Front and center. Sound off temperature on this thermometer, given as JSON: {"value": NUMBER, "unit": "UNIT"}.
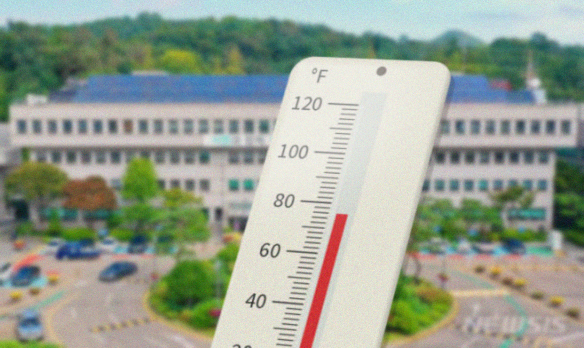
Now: {"value": 76, "unit": "°F"}
